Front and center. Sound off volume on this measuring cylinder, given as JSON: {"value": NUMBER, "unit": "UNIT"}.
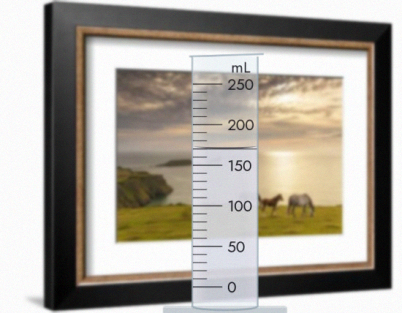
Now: {"value": 170, "unit": "mL"}
